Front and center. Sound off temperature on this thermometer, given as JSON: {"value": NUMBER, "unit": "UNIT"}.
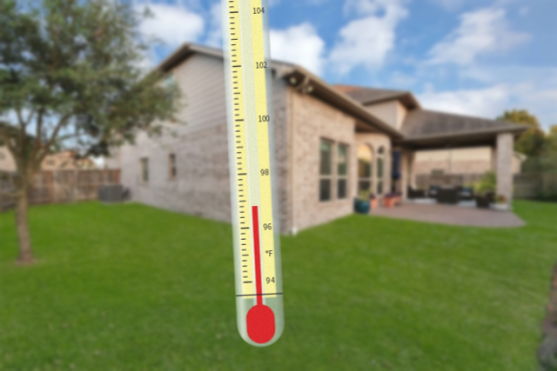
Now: {"value": 96.8, "unit": "°F"}
